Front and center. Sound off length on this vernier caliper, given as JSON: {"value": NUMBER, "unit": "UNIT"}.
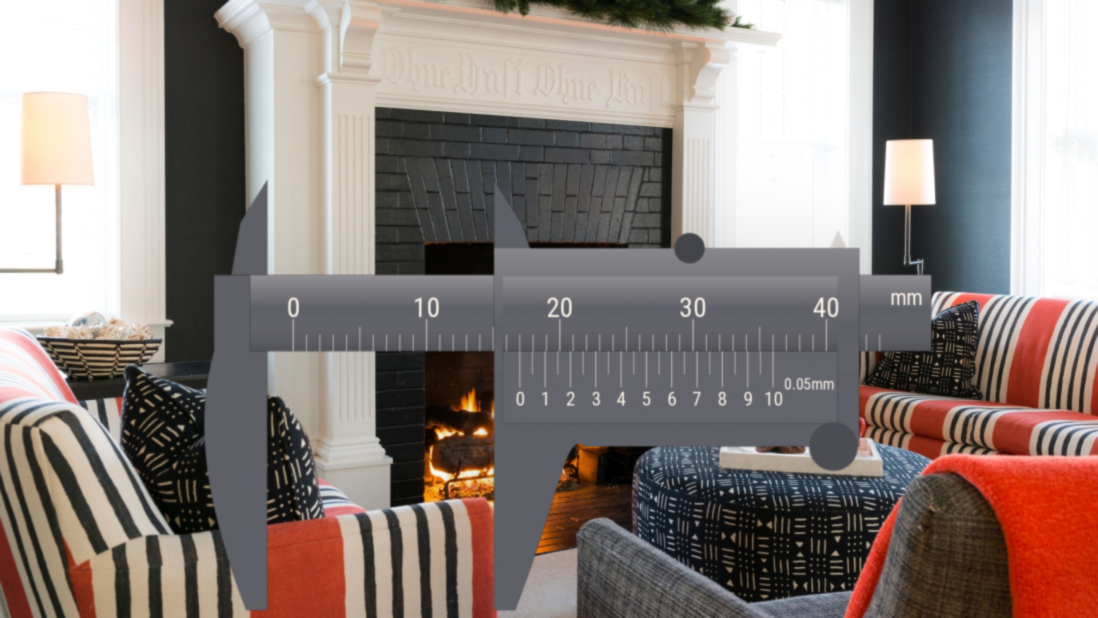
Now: {"value": 17.0, "unit": "mm"}
